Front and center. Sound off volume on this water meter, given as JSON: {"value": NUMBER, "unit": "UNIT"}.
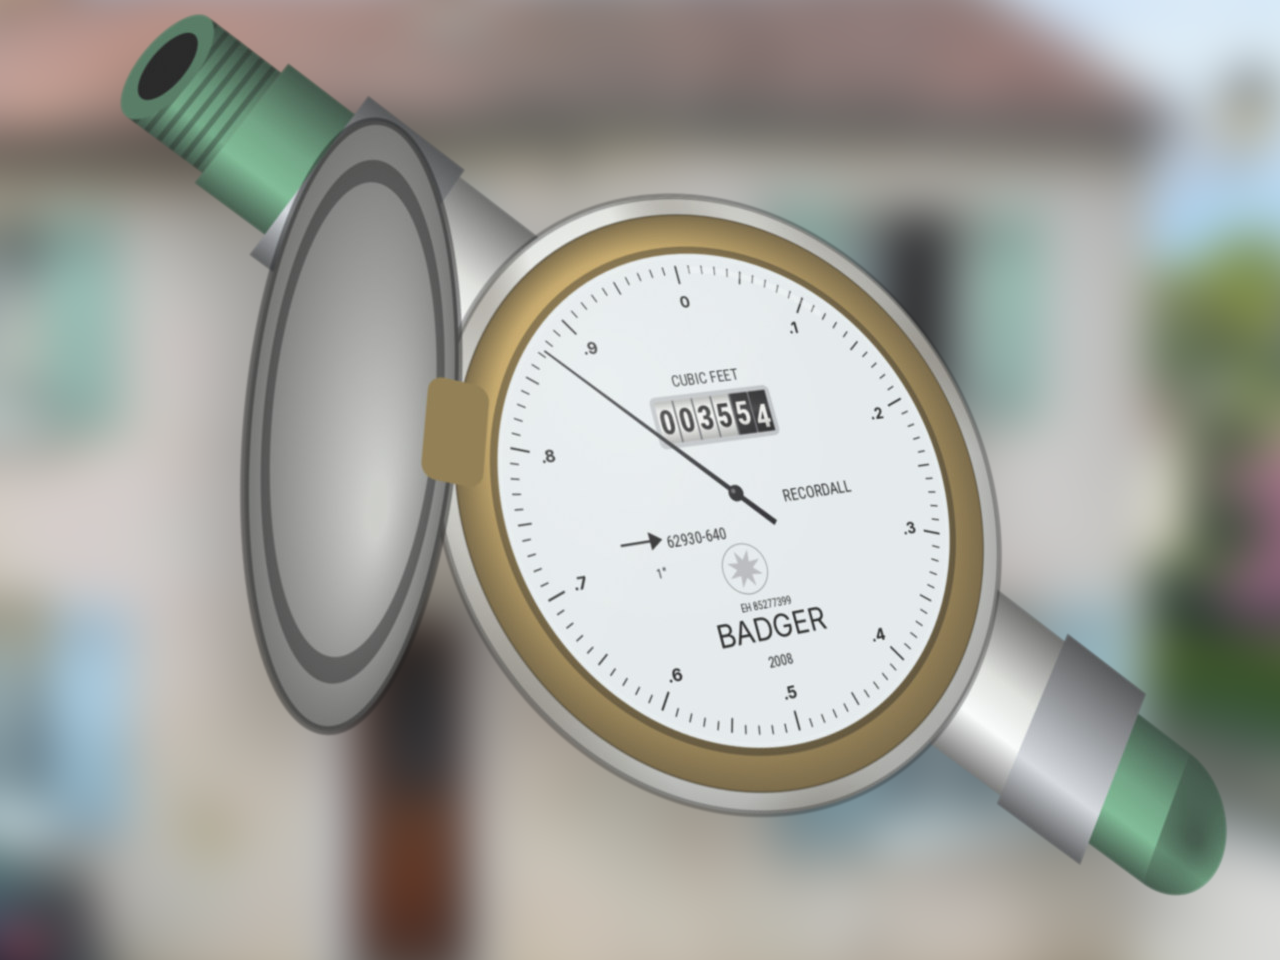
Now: {"value": 3553.87, "unit": "ft³"}
